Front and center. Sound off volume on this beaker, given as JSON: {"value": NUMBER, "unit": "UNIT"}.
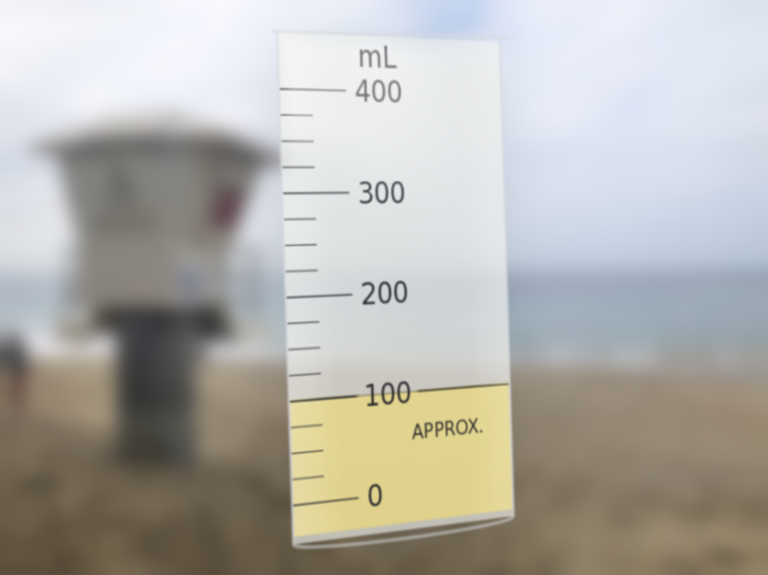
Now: {"value": 100, "unit": "mL"}
